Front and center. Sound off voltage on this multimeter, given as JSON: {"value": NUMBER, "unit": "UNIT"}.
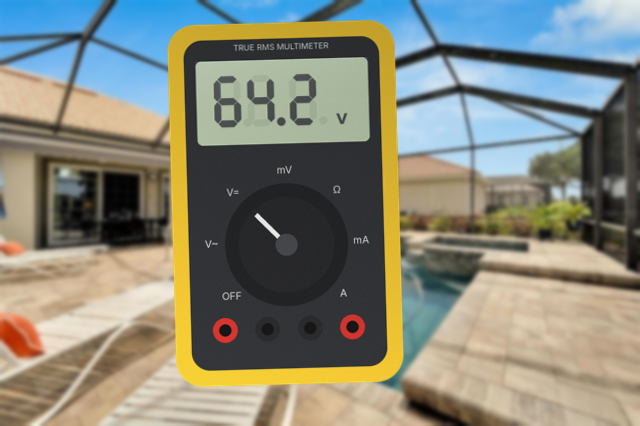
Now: {"value": 64.2, "unit": "V"}
